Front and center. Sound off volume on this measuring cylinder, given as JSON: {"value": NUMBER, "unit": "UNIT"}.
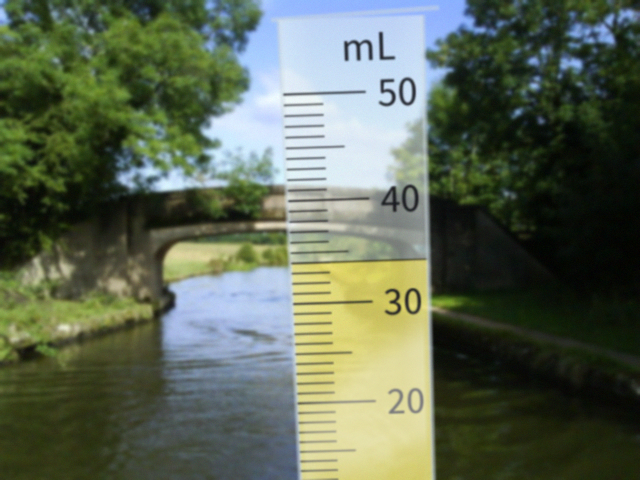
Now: {"value": 34, "unit": "mL"}
